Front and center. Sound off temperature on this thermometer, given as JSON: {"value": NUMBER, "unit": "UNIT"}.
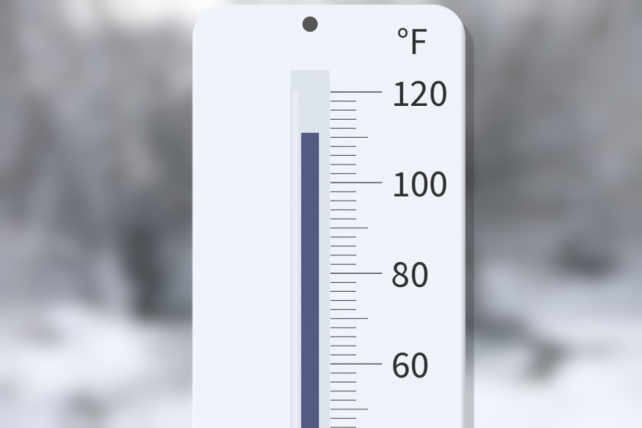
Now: {"value": 111, "unit": "°F"}
